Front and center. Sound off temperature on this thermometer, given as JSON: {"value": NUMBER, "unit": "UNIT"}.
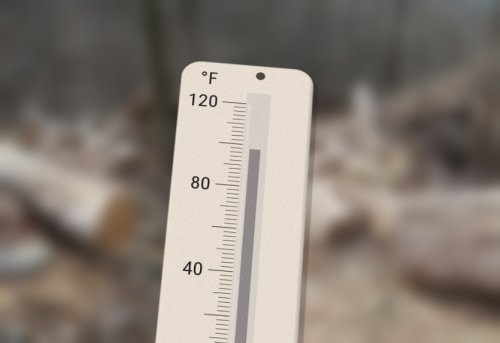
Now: {"value": 98, "unit": "°F"}
